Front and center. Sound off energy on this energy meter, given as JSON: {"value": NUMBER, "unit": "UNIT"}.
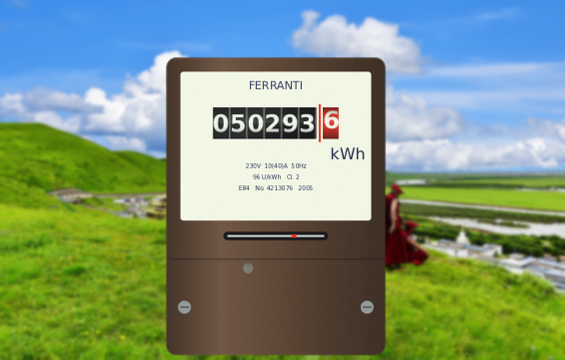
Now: {"value": 50293.6, "unit": "kWh"}
